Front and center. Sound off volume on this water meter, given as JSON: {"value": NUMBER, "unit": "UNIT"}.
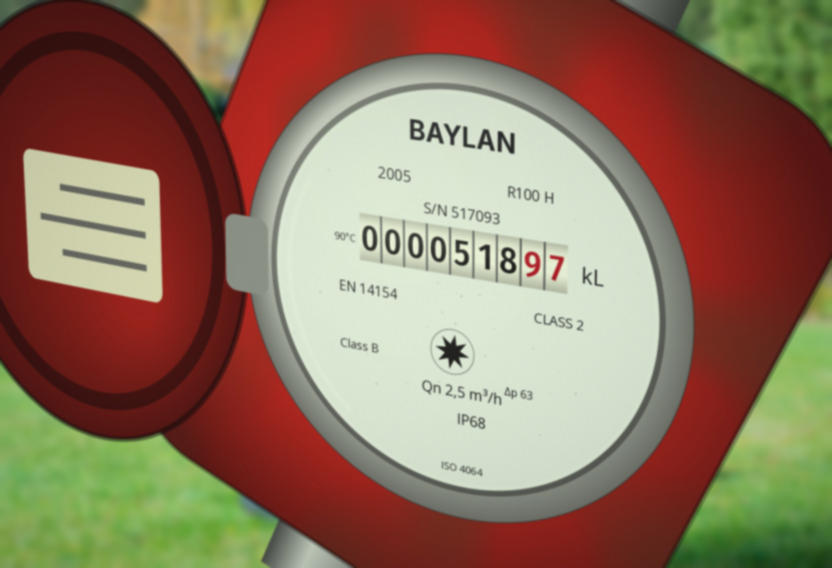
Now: {"value": 518.97, "unit": "kL"}
